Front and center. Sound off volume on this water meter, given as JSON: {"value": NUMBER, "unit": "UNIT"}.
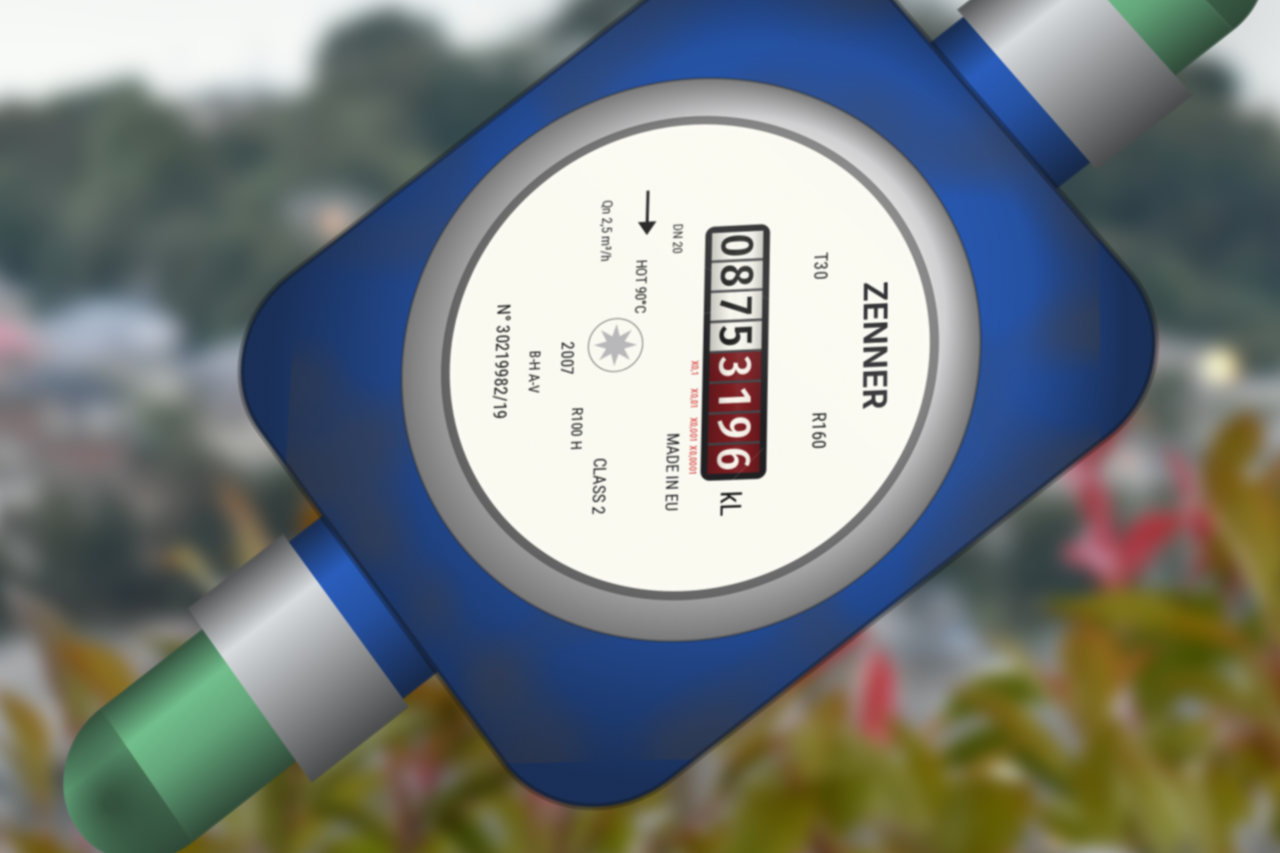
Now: {"value": 875.3196, "unit": "kL"}
